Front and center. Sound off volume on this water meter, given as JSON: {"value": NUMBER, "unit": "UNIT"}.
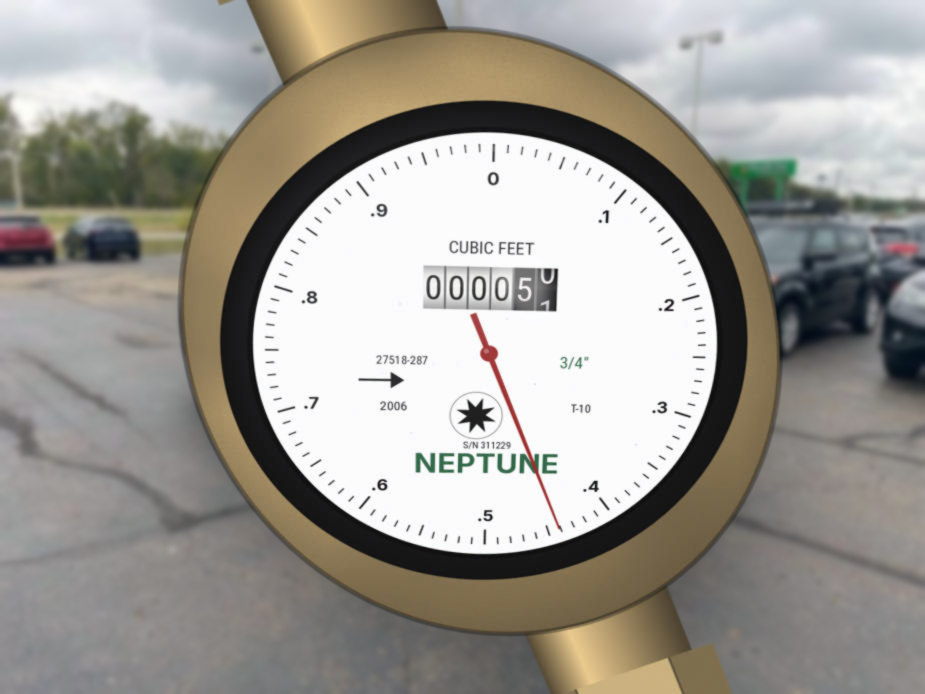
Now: {"value": 50.44, "unit": "ft³"}
